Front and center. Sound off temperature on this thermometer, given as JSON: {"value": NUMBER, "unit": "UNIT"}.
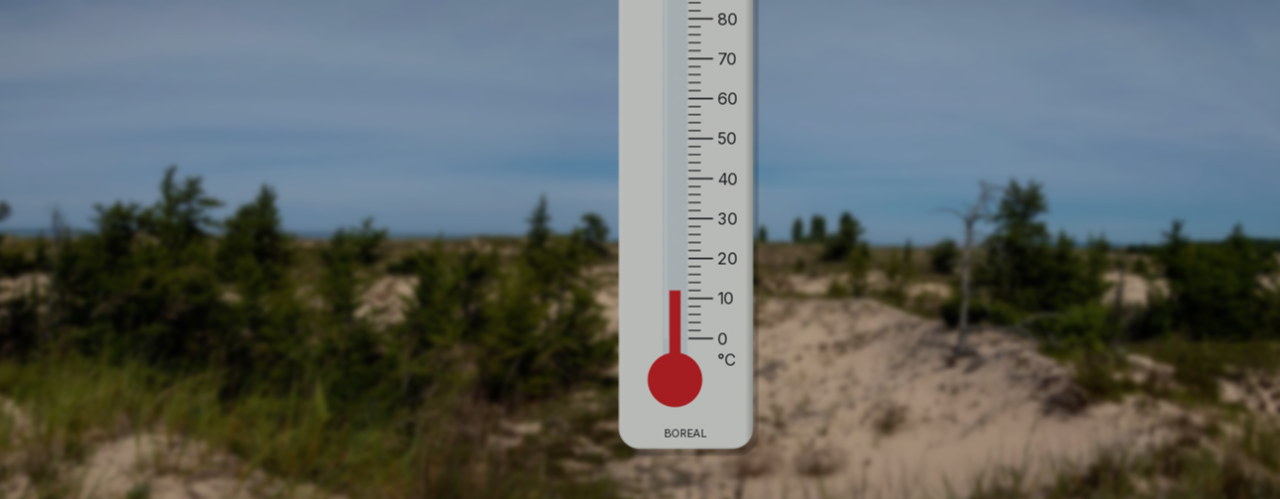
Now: {"value": 12, "unit": "°C"}
